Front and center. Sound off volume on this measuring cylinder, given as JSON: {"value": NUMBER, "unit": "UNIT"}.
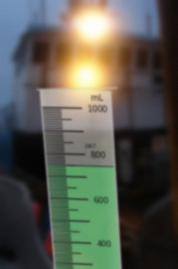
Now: {"value": 750, "unit": "mL"}
